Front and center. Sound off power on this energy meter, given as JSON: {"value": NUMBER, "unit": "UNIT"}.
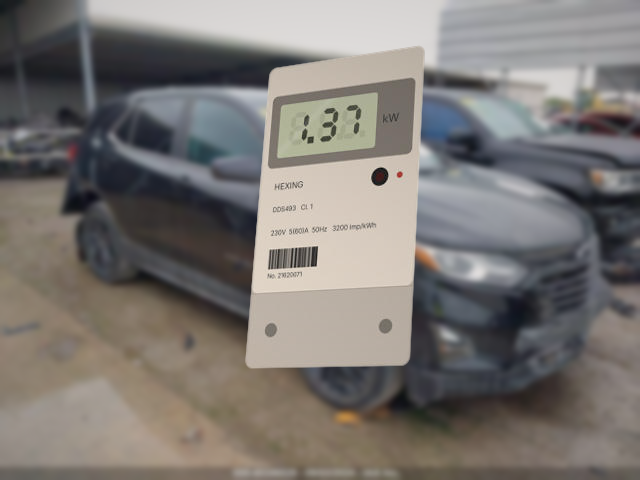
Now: {"value": 1.37, "unit": "kW"}
